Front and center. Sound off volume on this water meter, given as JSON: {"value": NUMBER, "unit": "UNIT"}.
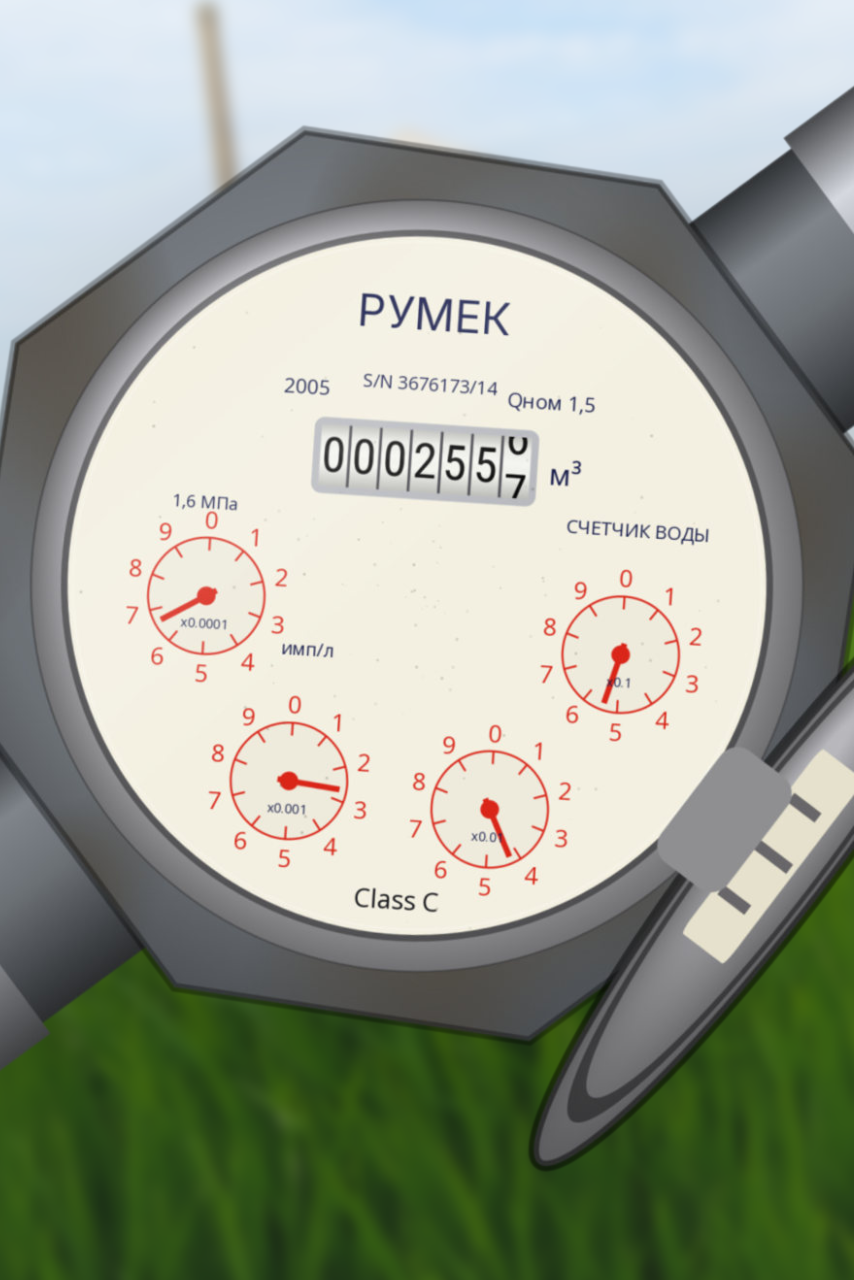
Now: {"value": 2556.5426, "unit": "m³"}
